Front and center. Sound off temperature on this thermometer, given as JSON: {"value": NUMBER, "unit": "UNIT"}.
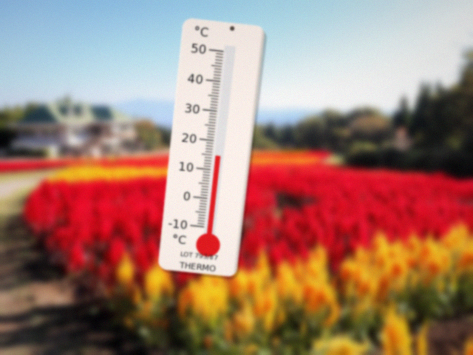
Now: {"value": 15, "unit": "°C"}
